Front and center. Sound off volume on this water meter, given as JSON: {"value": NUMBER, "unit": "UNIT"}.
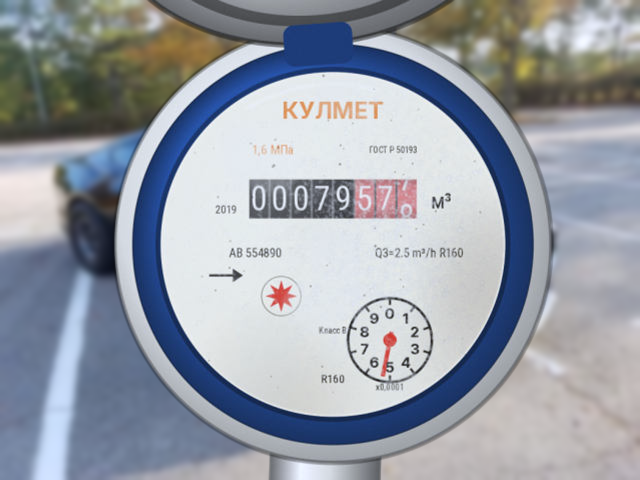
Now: {"value": 79.5775, "unit": "m³"}
